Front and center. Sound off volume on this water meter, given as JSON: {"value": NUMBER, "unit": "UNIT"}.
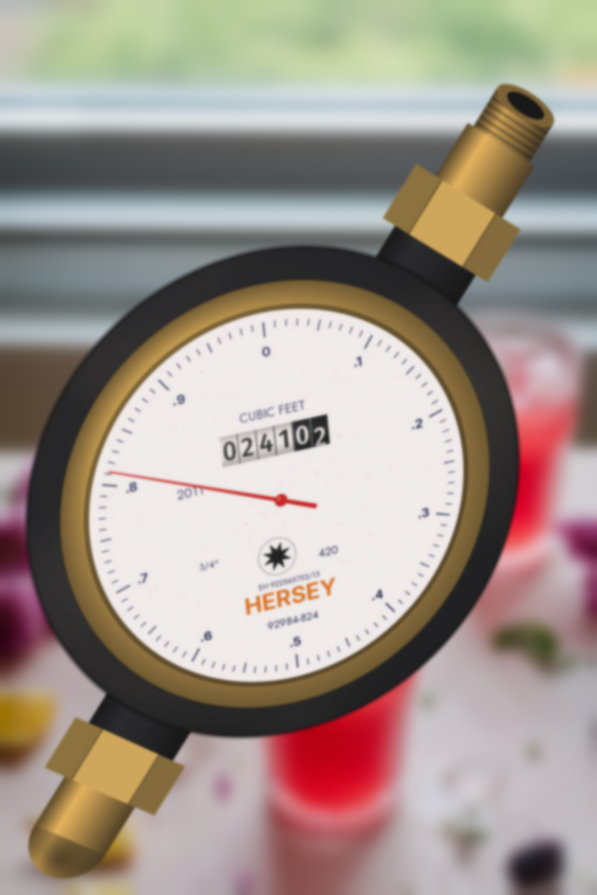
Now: {"value": 24101.81, "unit": "ft³"}
